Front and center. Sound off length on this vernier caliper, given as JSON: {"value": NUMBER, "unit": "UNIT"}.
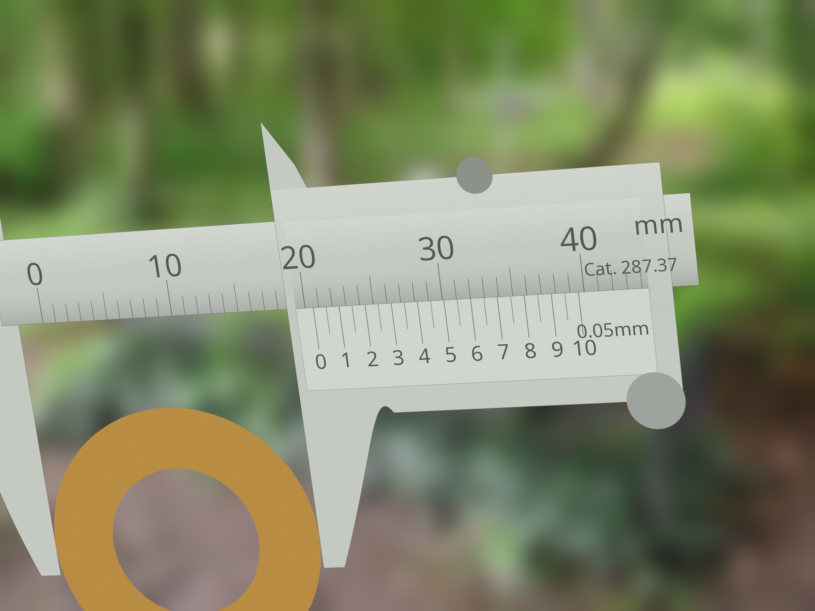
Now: {"value": 20.6, "unit": "mm"}
